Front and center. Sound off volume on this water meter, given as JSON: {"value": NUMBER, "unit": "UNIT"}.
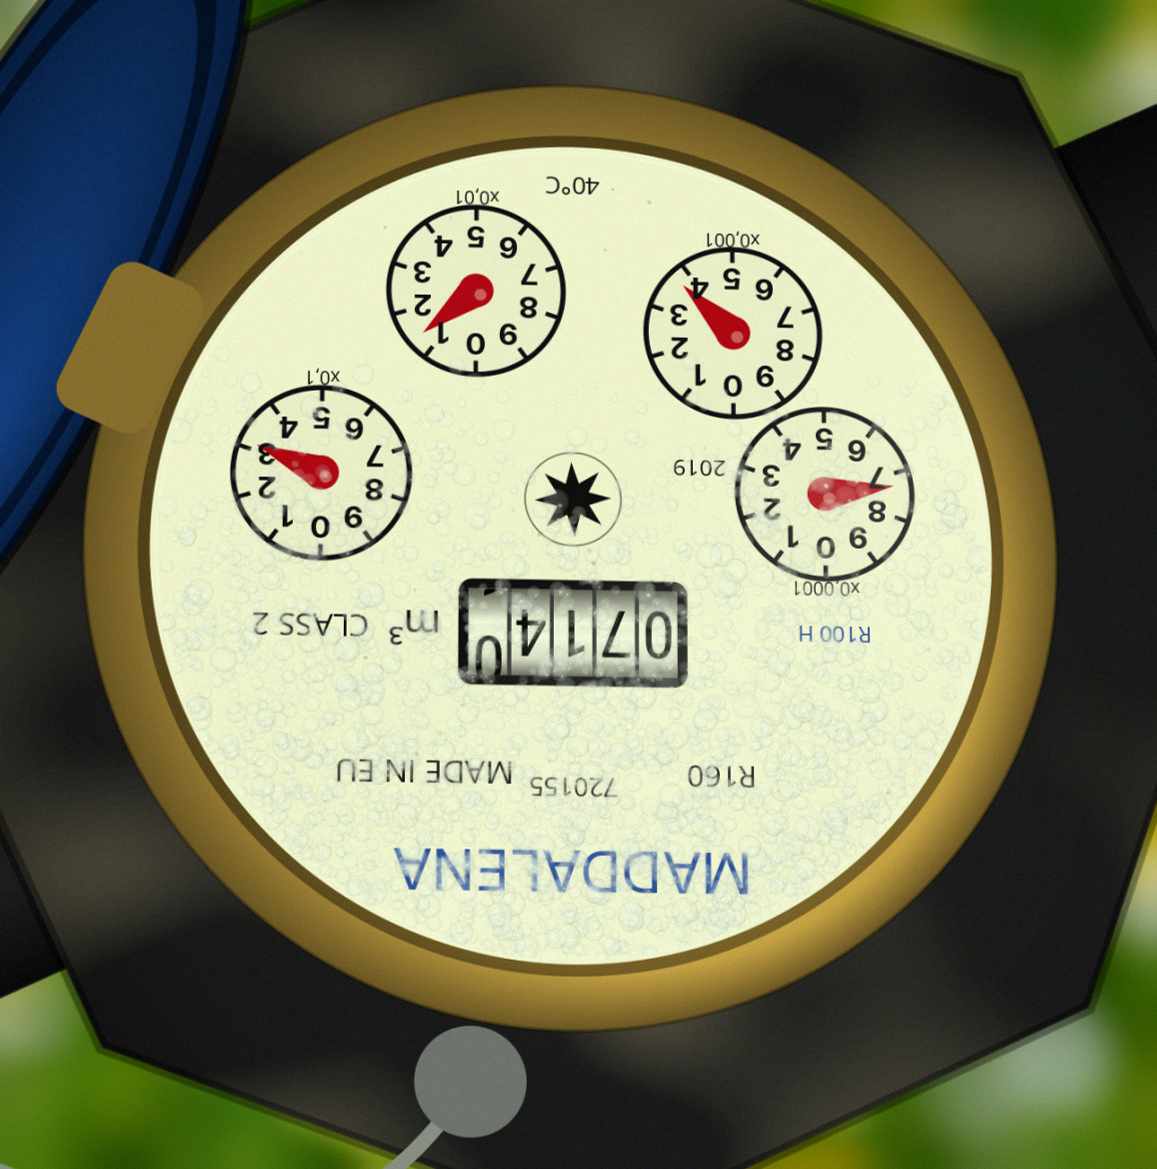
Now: {"value": 7140.3137, "unit": "m³"}
